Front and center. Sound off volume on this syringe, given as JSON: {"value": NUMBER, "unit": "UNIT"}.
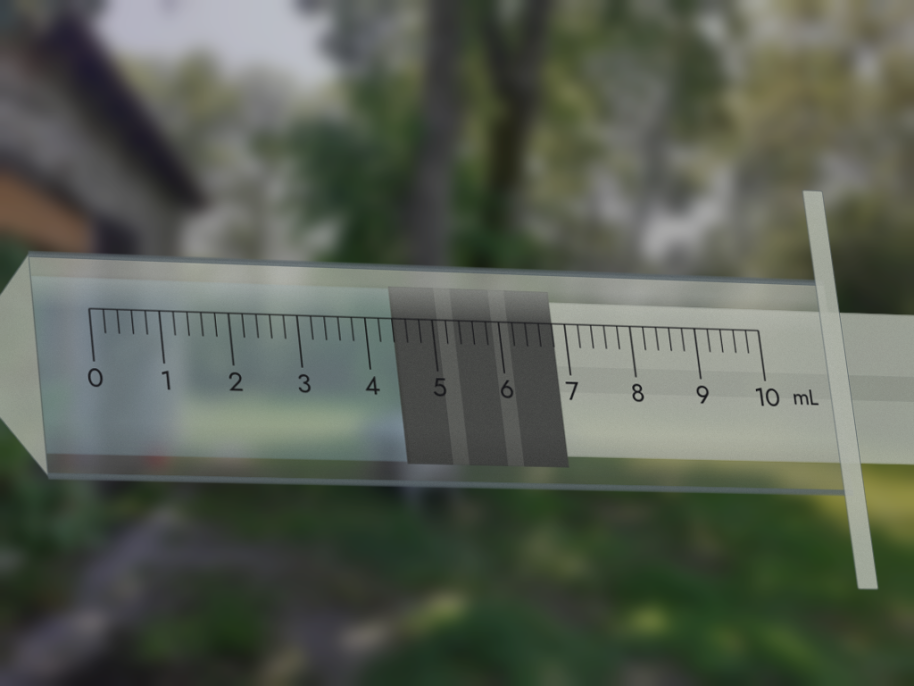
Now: {"value": 4.4, "unit": "mL"}
